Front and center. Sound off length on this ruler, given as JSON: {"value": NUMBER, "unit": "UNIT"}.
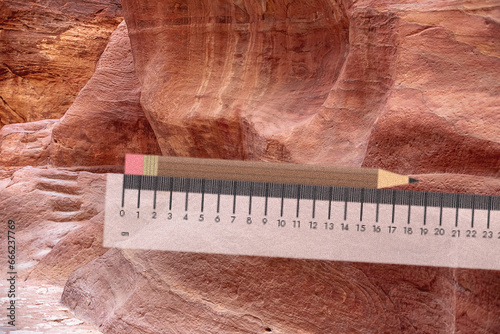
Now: {"value": 18.5, "unit": "cm"}
